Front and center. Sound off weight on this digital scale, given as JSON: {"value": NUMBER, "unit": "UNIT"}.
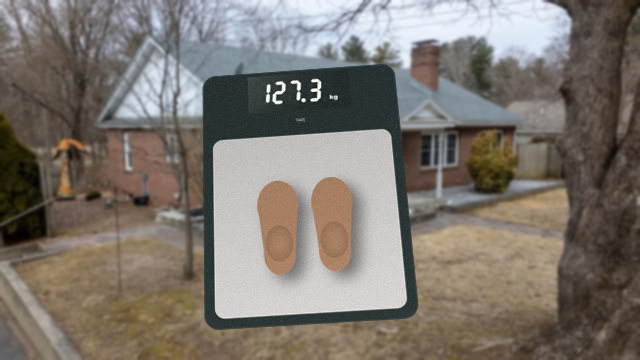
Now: {"value": 127.3, "unit": "kg"}
